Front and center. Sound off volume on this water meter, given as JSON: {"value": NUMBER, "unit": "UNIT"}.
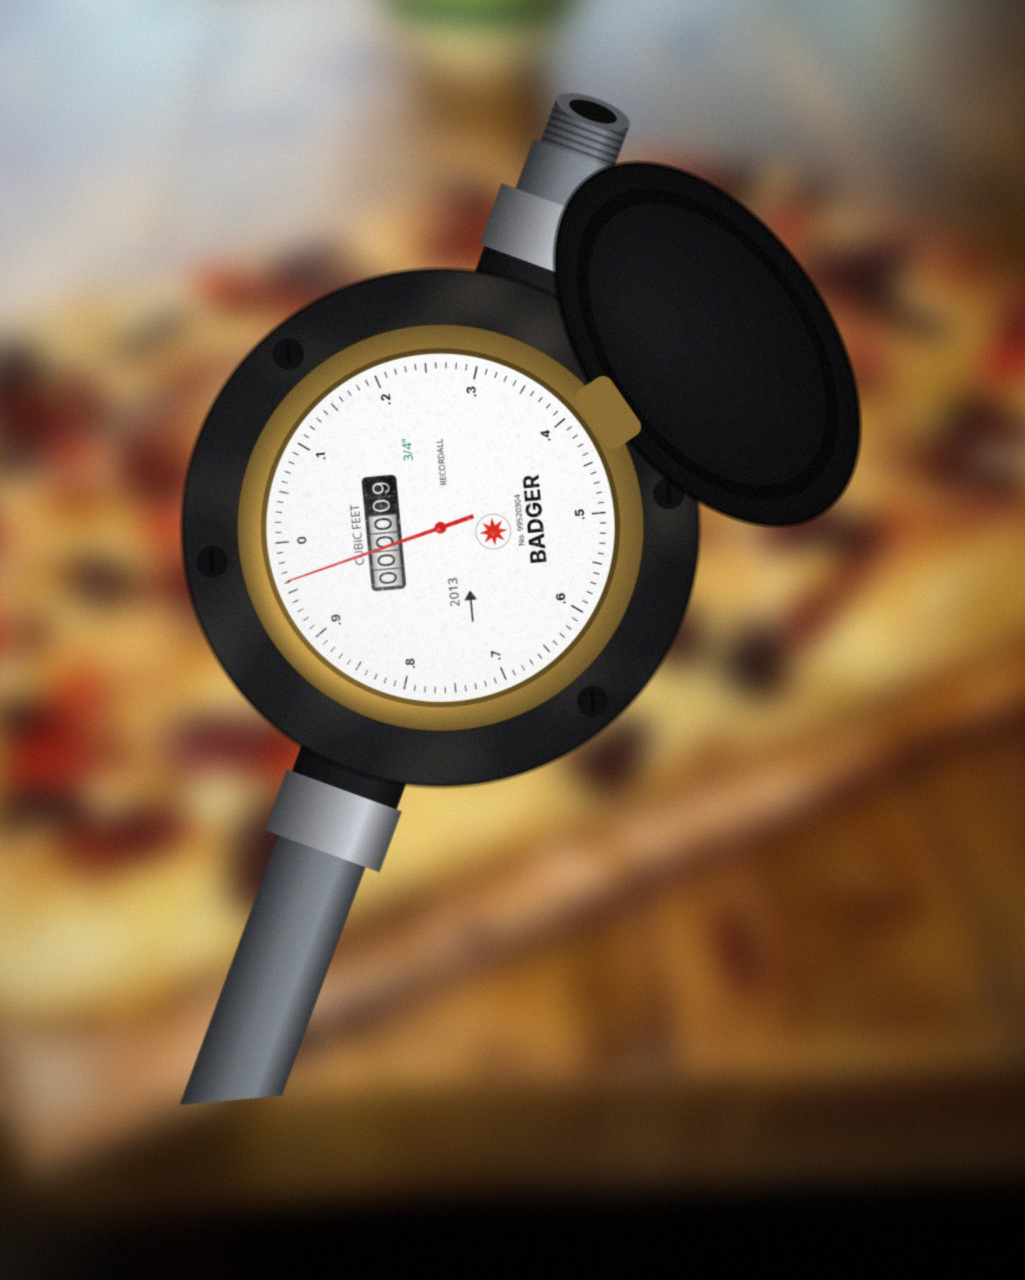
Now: {"value": 8.96, "unit": "ft³"}
